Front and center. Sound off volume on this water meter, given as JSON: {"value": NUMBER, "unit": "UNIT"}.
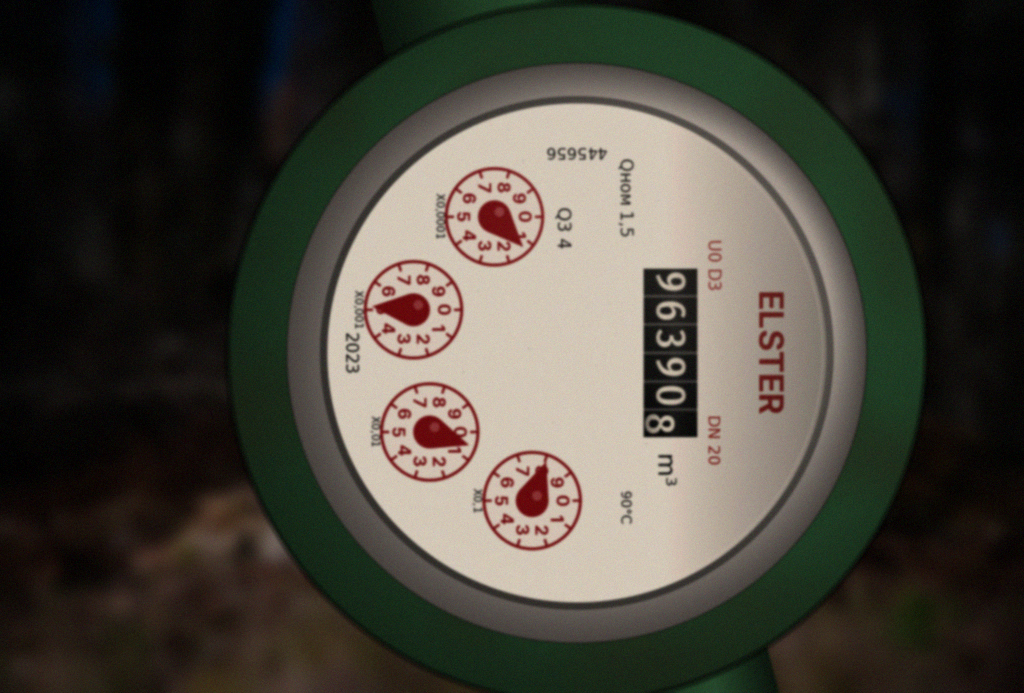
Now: {"value": 963907.8051, "unit": "m³"}
